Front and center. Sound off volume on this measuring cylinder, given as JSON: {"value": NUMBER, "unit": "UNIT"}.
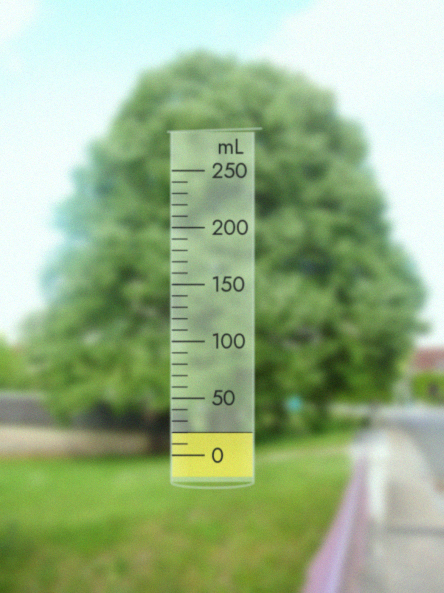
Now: {"value": 20, "unit": "mL"}
